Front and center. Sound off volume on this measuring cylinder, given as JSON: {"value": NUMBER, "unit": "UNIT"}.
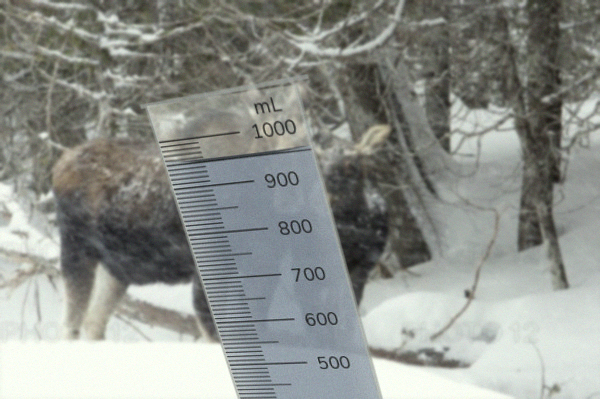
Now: {"value": 950, "unit": "mL"}
